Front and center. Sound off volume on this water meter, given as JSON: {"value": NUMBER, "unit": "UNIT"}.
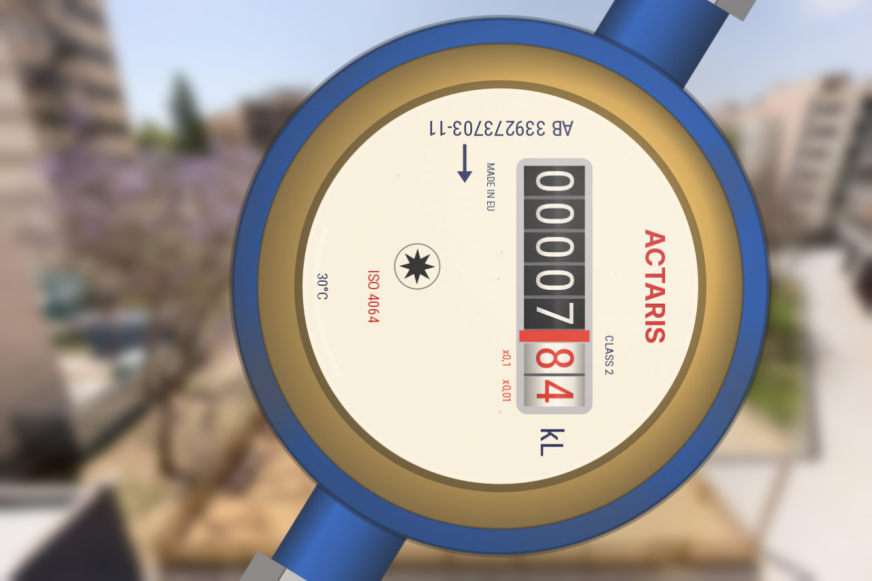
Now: {"value": 7.84, "unit": "kL"}
